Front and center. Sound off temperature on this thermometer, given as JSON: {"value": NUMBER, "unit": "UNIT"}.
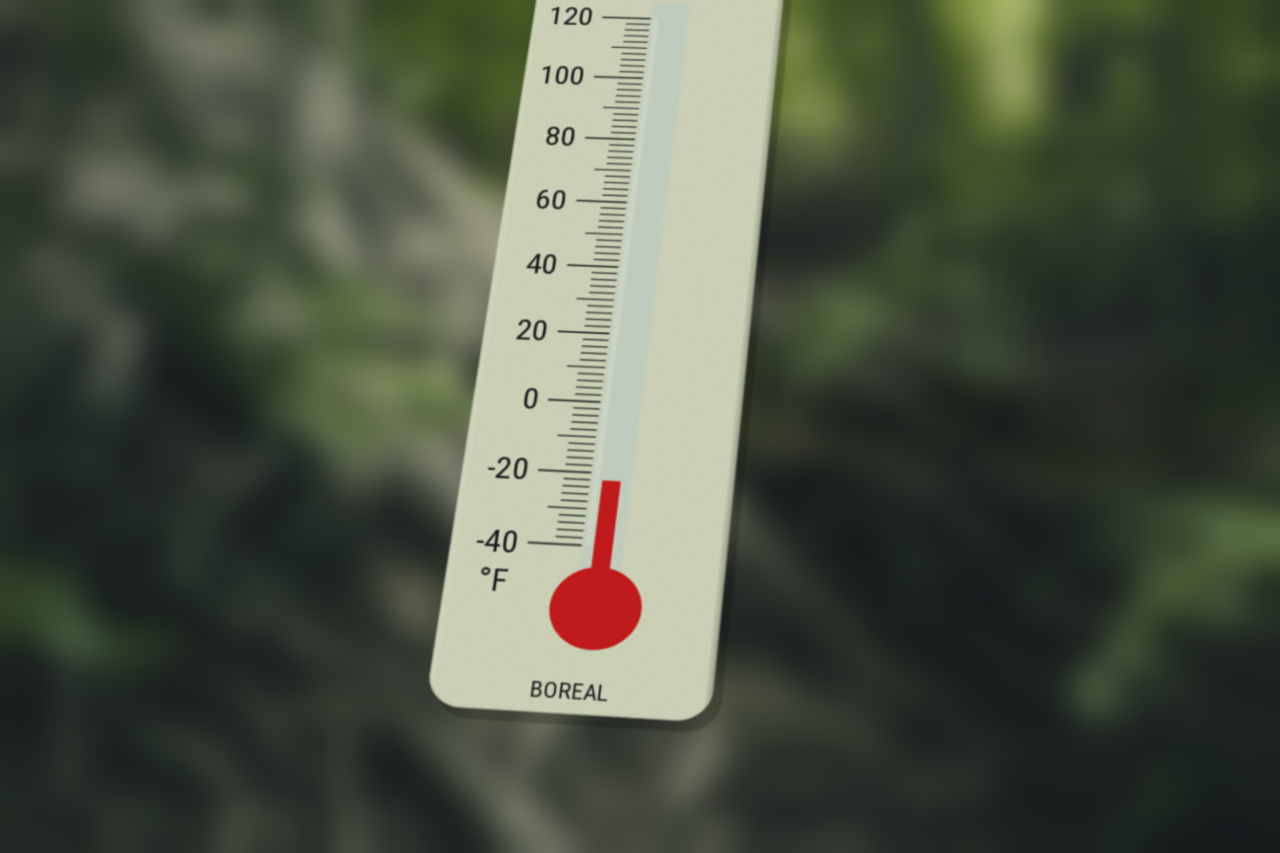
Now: {"value": -22, "unit": "°F"}
